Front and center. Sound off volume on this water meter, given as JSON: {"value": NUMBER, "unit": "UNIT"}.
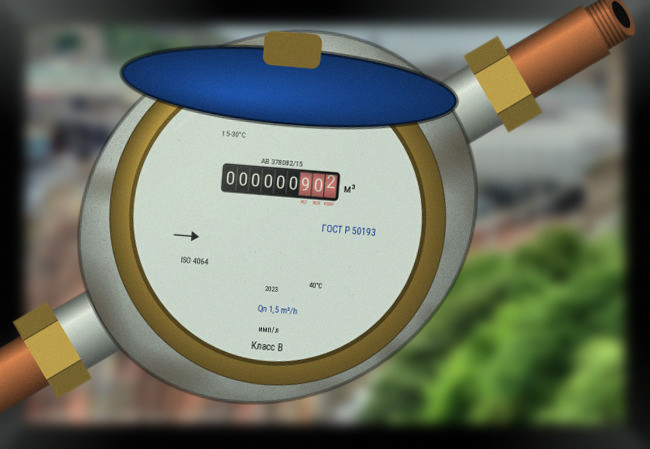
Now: {"value": 0.902, "unit": "m³"}
